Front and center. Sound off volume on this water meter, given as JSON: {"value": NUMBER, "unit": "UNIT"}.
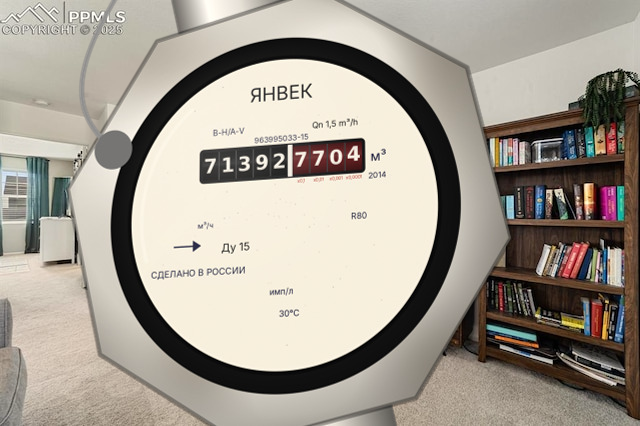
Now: {"value": 71392.7704, "unit": "m³"}
